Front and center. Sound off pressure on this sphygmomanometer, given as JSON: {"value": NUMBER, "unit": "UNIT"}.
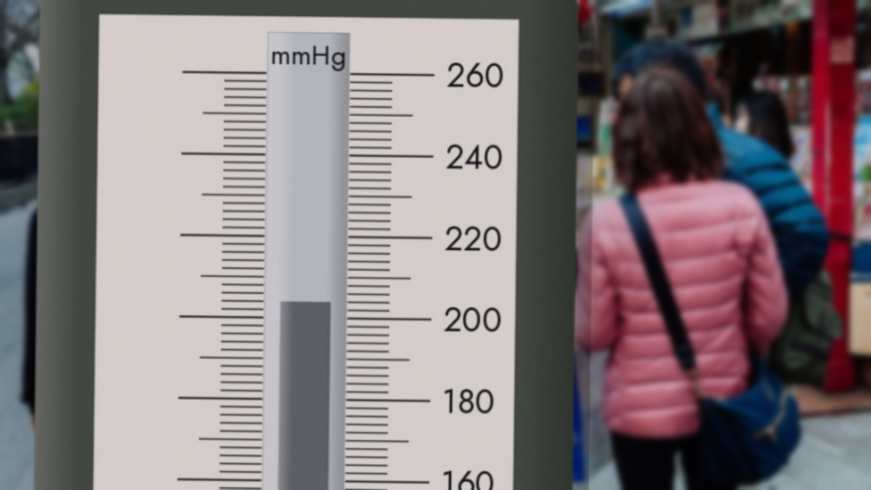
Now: {"value": 204, "unit": "mmHg"}
